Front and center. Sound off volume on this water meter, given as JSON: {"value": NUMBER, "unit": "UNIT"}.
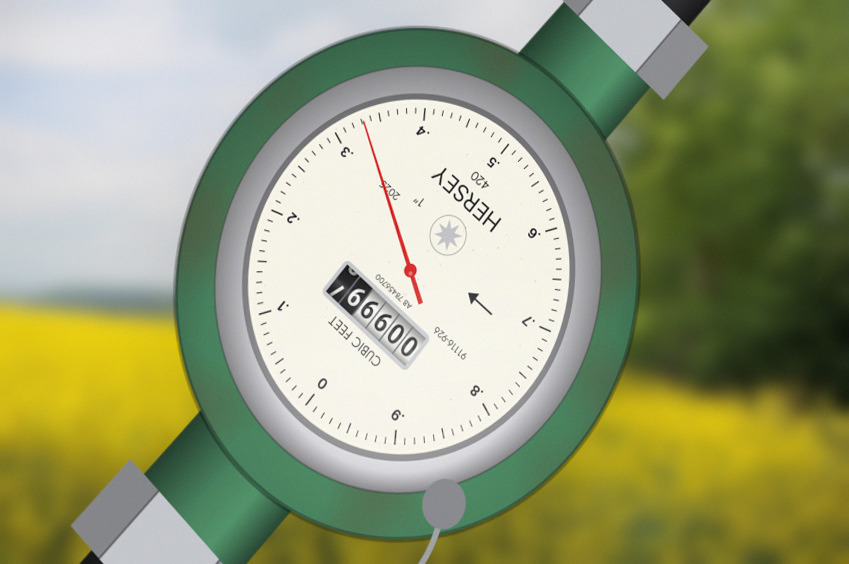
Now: {"value": 9997.33, "unit": "ft³"}
